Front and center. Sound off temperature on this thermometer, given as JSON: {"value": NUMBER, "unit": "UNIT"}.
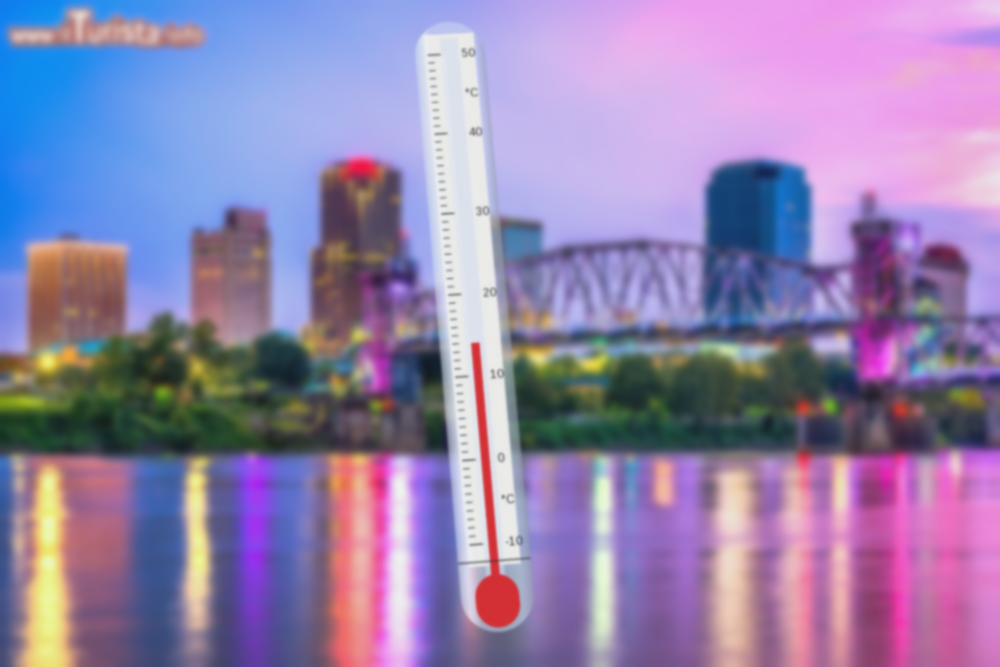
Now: {"value": 14, "unit": "°C"}
